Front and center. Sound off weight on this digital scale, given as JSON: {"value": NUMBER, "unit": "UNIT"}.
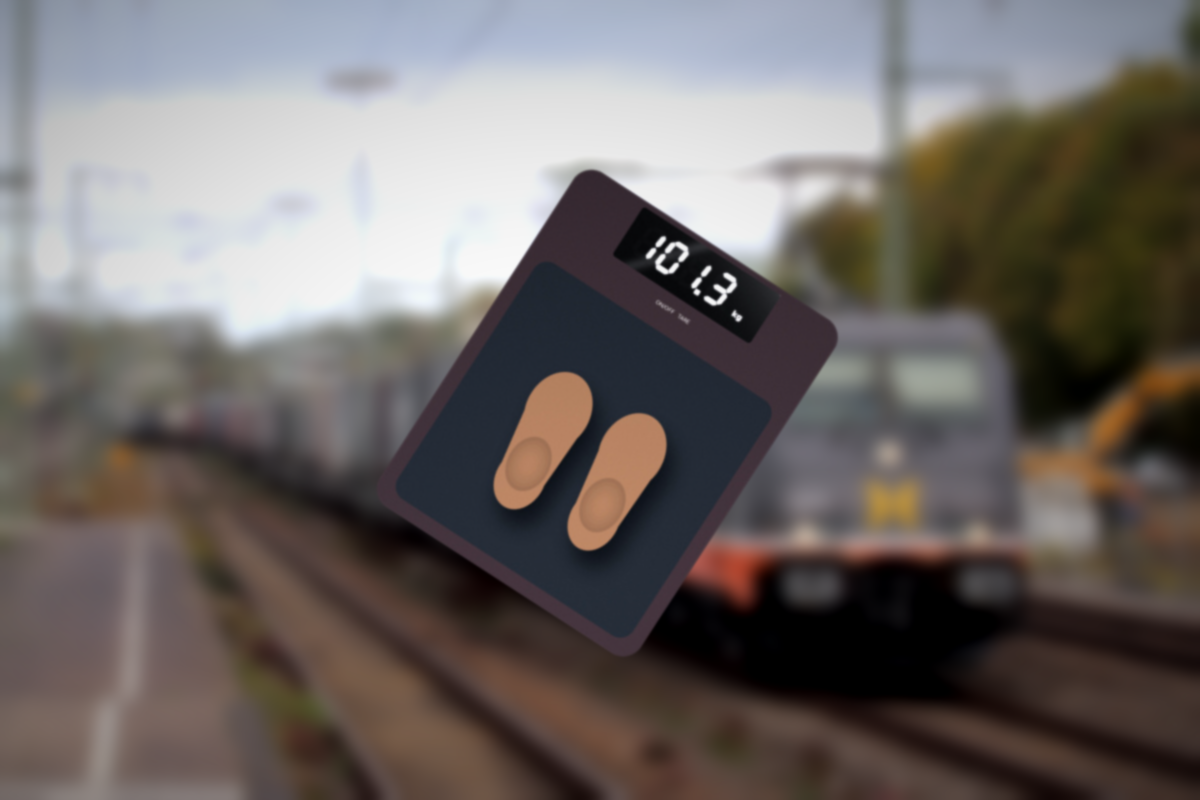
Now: {"value": 101.3, "unit": "kg"}
